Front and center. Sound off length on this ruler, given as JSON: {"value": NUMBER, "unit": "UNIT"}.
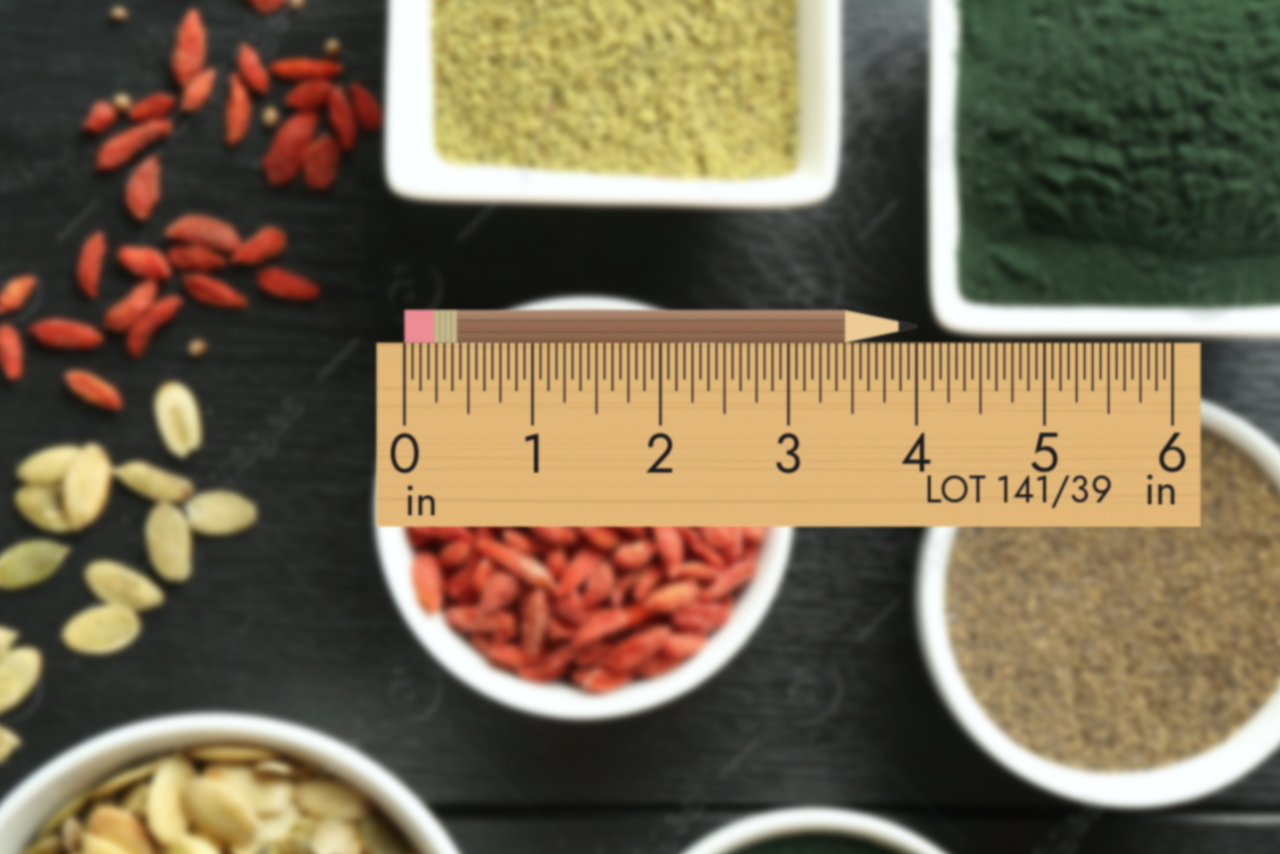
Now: {"value": 4, "unit": "in"}
